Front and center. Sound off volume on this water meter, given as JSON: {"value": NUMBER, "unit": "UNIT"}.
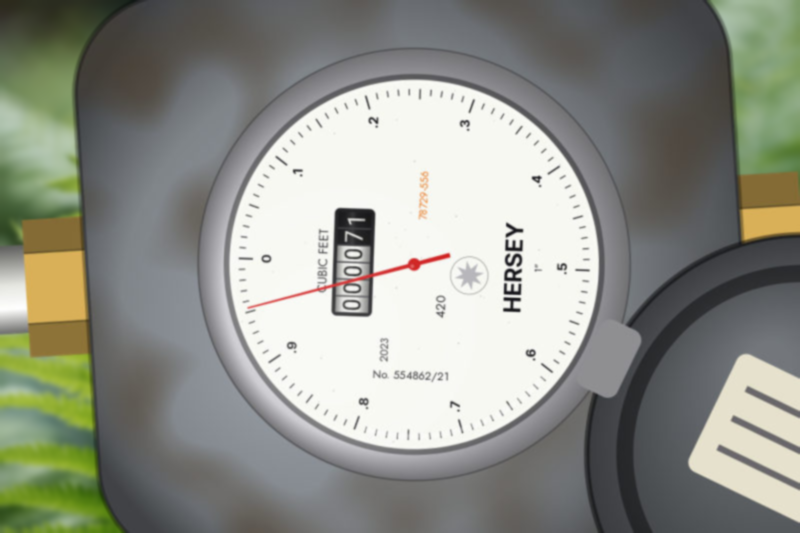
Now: {"value": 70.95, "unit": "ft³"}
